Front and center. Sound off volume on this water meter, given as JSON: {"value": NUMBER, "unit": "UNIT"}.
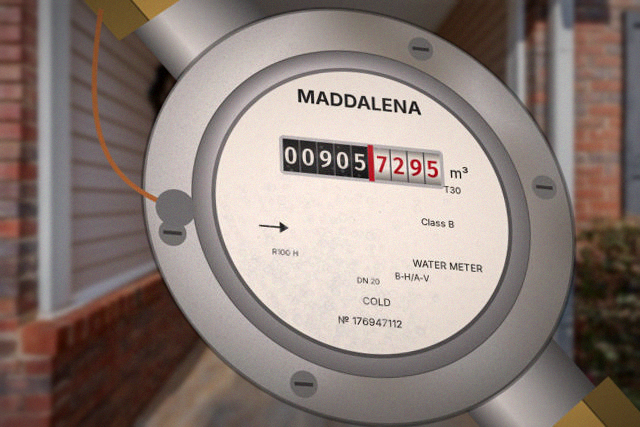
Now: {"value": 905.7295, "unit": "m³"}
